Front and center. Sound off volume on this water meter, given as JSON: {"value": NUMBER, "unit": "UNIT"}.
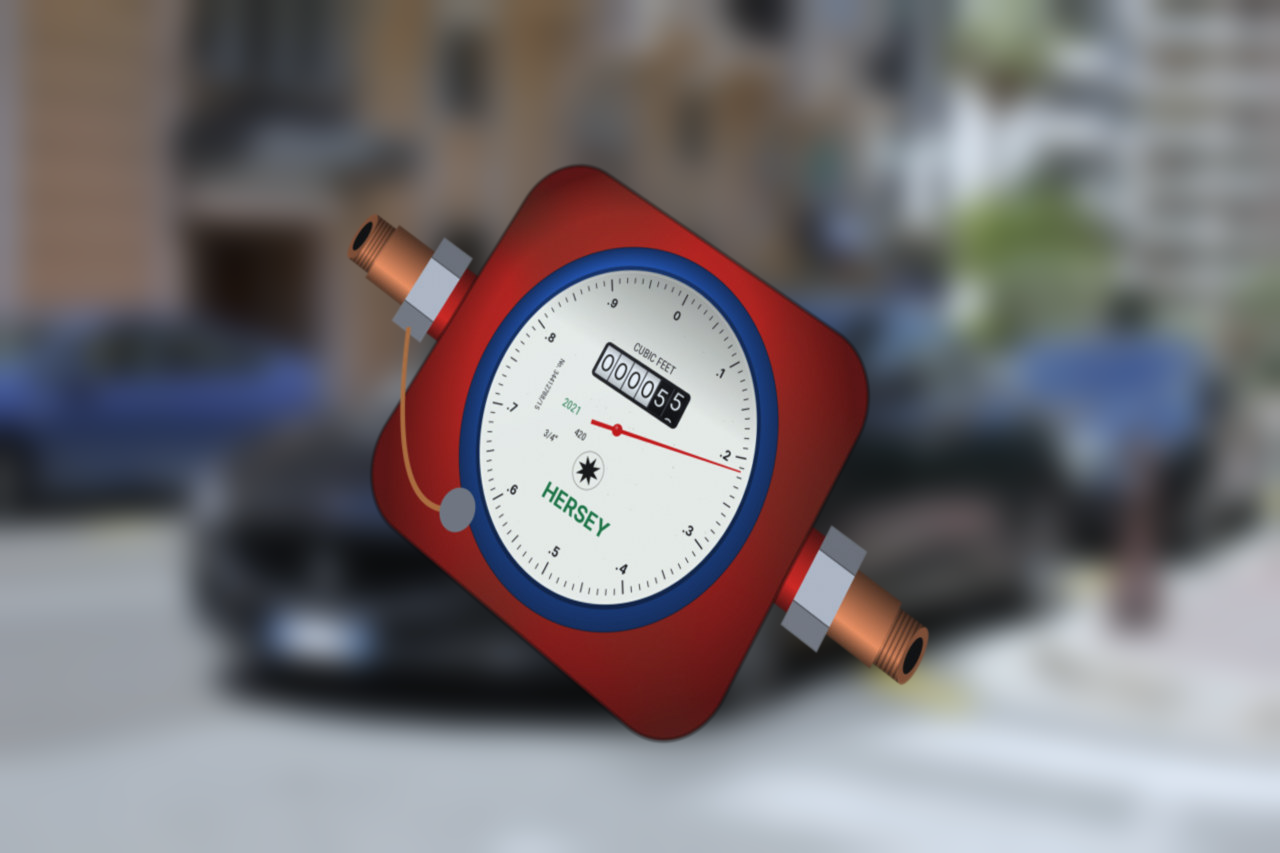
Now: {"value": 55.21, "unit": "ft³"}
